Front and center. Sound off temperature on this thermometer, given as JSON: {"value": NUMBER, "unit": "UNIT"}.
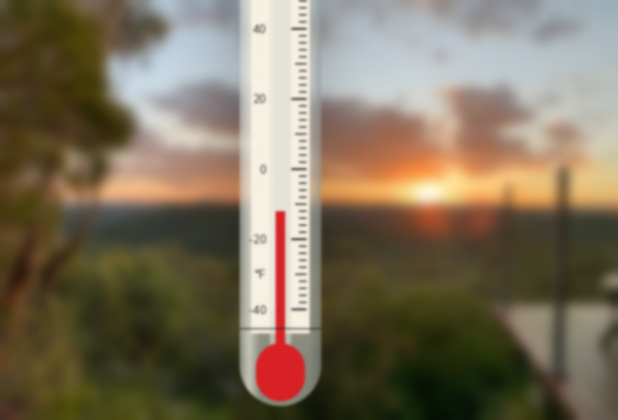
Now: {"value": -12, "unit": "°F"}
